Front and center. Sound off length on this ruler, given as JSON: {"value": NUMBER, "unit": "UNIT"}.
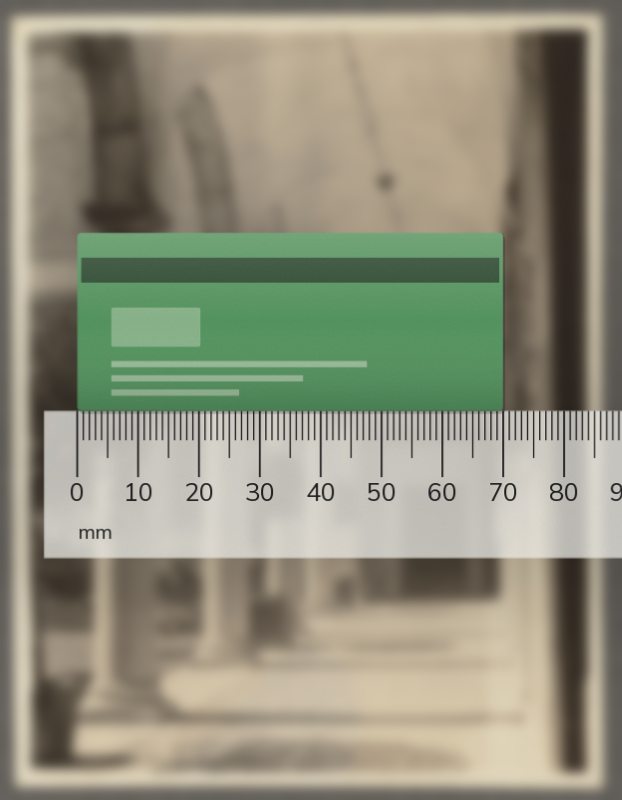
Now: {"value": 70, "unit": "mm"}
